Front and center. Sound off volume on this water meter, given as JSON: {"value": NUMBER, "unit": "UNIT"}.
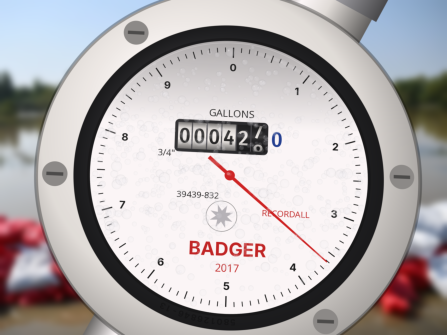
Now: {"value": 4273.6, "unit": "gal"}
